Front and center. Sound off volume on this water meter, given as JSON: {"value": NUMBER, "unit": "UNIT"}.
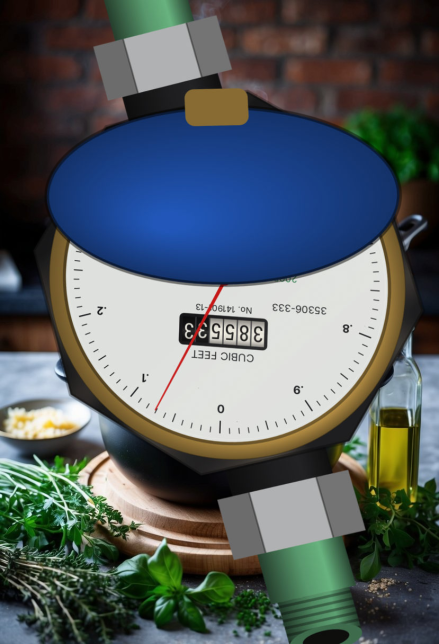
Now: {"value": 385533.07, "unit": "ft³"}
